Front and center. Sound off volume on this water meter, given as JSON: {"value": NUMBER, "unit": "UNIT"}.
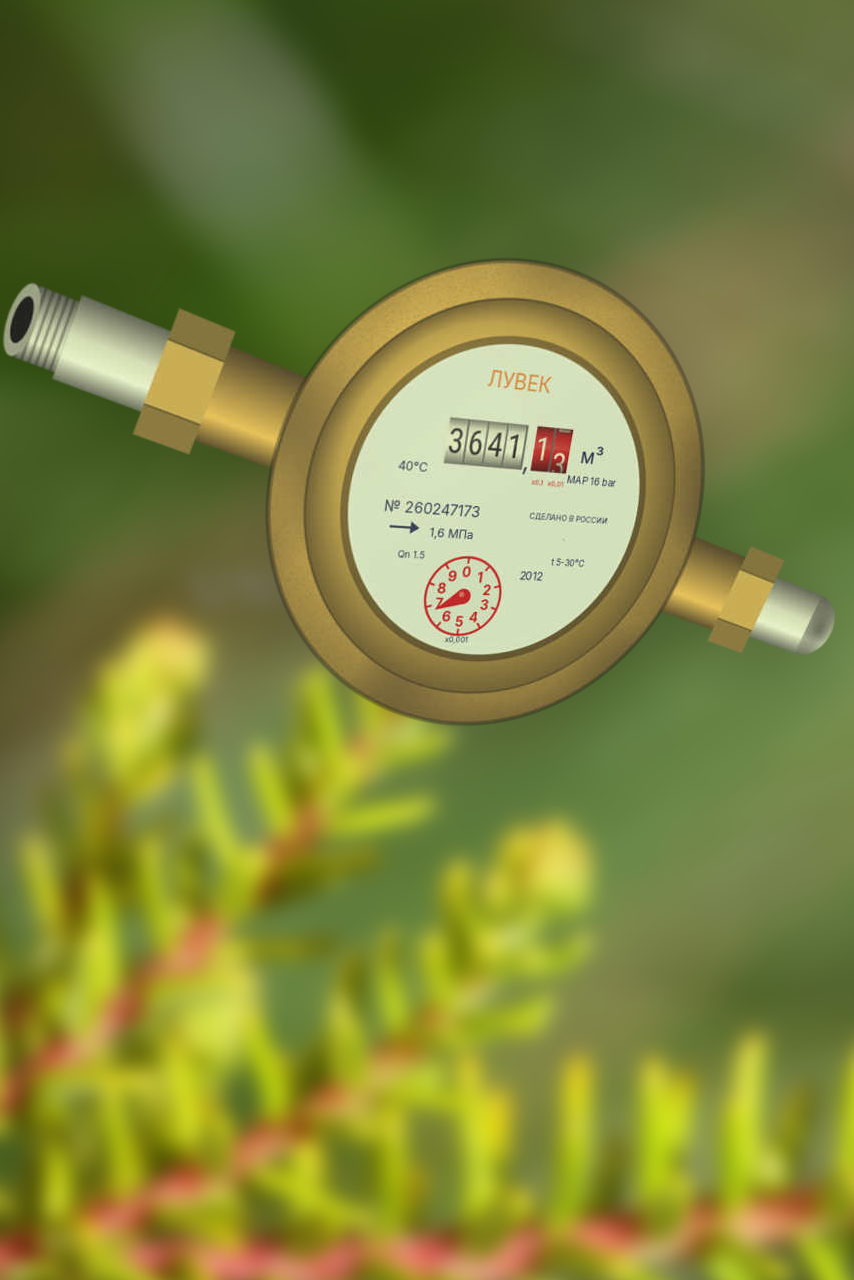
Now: {"value": 3641.126, "unit": "m³"}
